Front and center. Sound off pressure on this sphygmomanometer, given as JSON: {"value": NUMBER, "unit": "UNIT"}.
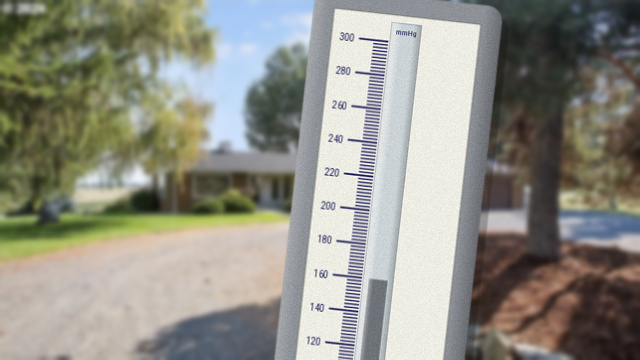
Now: {"value": 160, "unit": "mmHg"}
